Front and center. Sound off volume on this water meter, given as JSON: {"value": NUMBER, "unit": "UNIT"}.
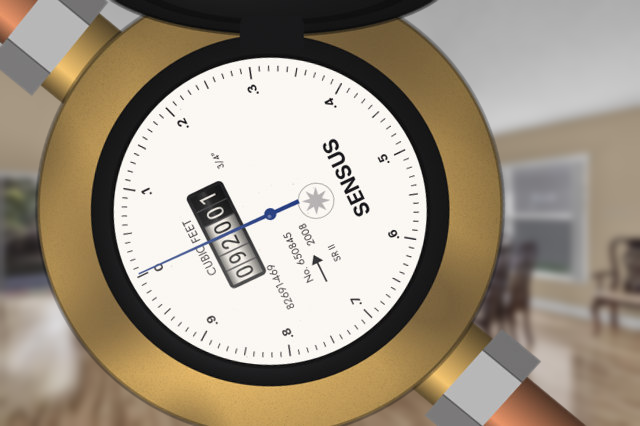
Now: {"value": 92001.00, "unit": "ft³"}
